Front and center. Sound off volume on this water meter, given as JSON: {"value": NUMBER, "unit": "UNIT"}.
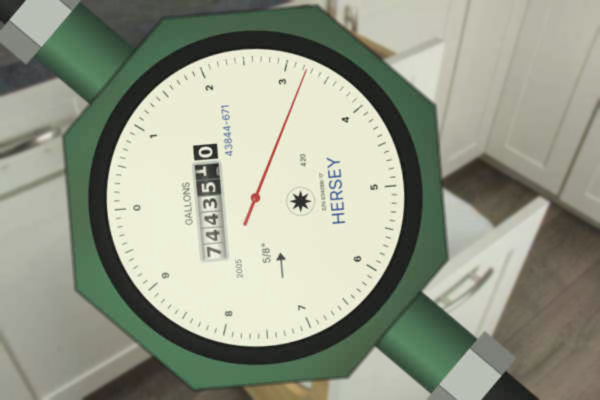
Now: {"value": 7443513.2, "unit": "gal"}
